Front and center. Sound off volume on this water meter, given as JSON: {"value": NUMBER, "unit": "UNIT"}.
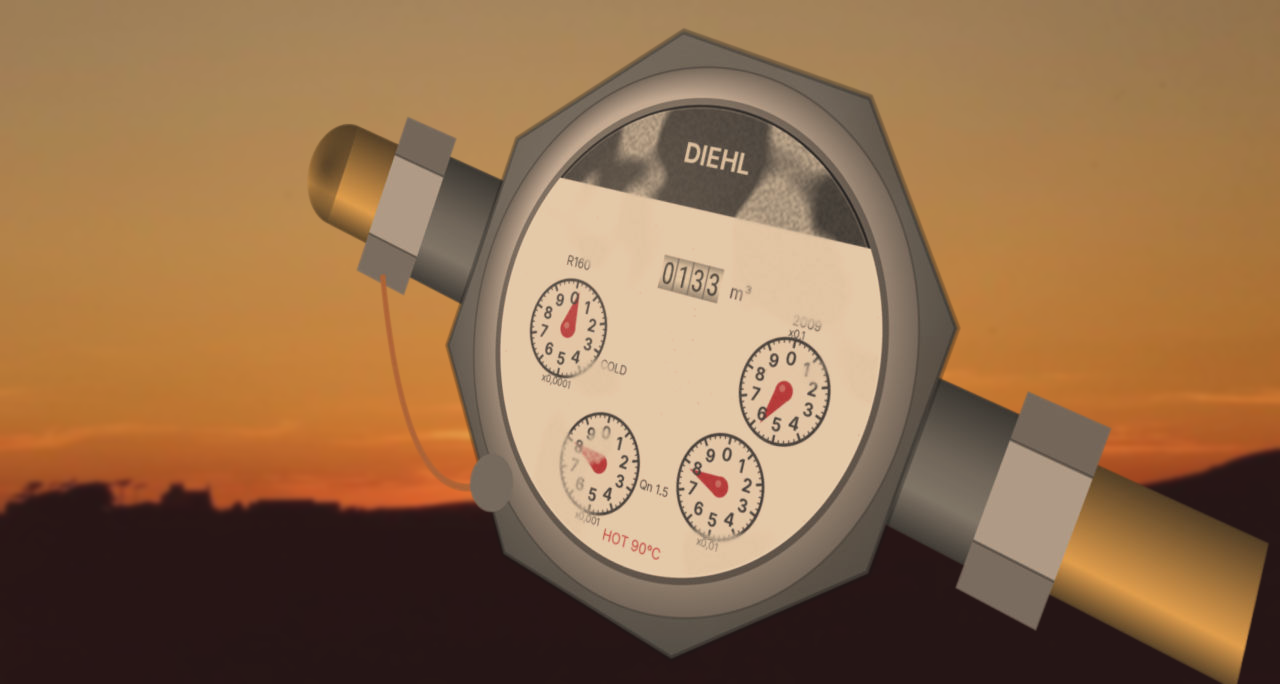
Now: {"value": 133.5780, "unit": "m³"}
